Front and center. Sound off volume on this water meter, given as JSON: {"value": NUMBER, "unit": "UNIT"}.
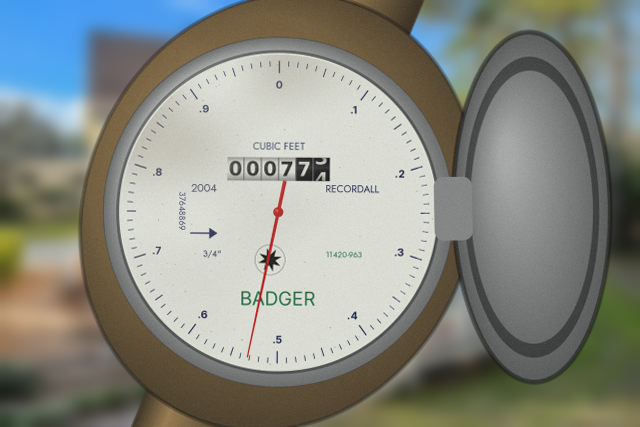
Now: {"value": 773.53, "unit": "ft³"}
